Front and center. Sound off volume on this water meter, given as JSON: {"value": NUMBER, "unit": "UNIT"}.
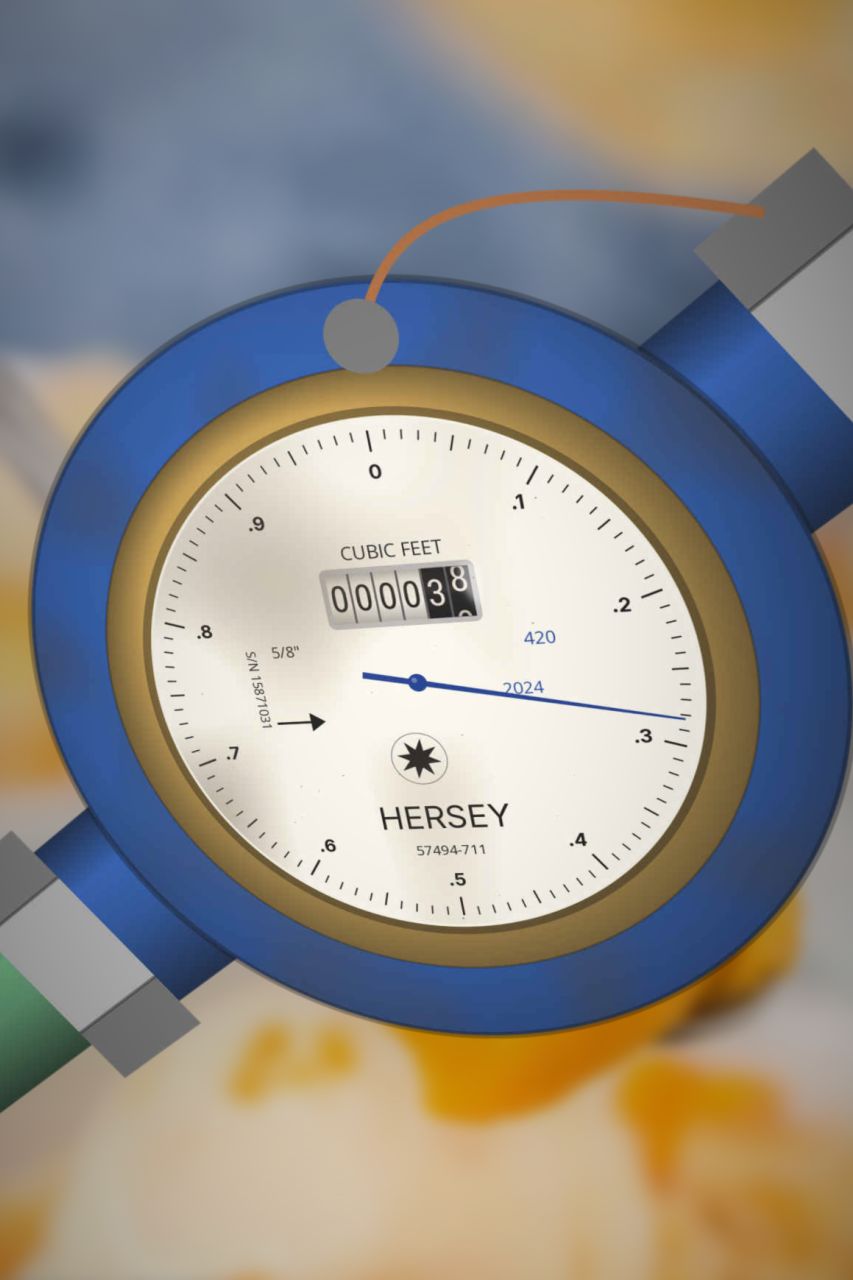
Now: {"value": 38.28, "unit": "ft³"}
